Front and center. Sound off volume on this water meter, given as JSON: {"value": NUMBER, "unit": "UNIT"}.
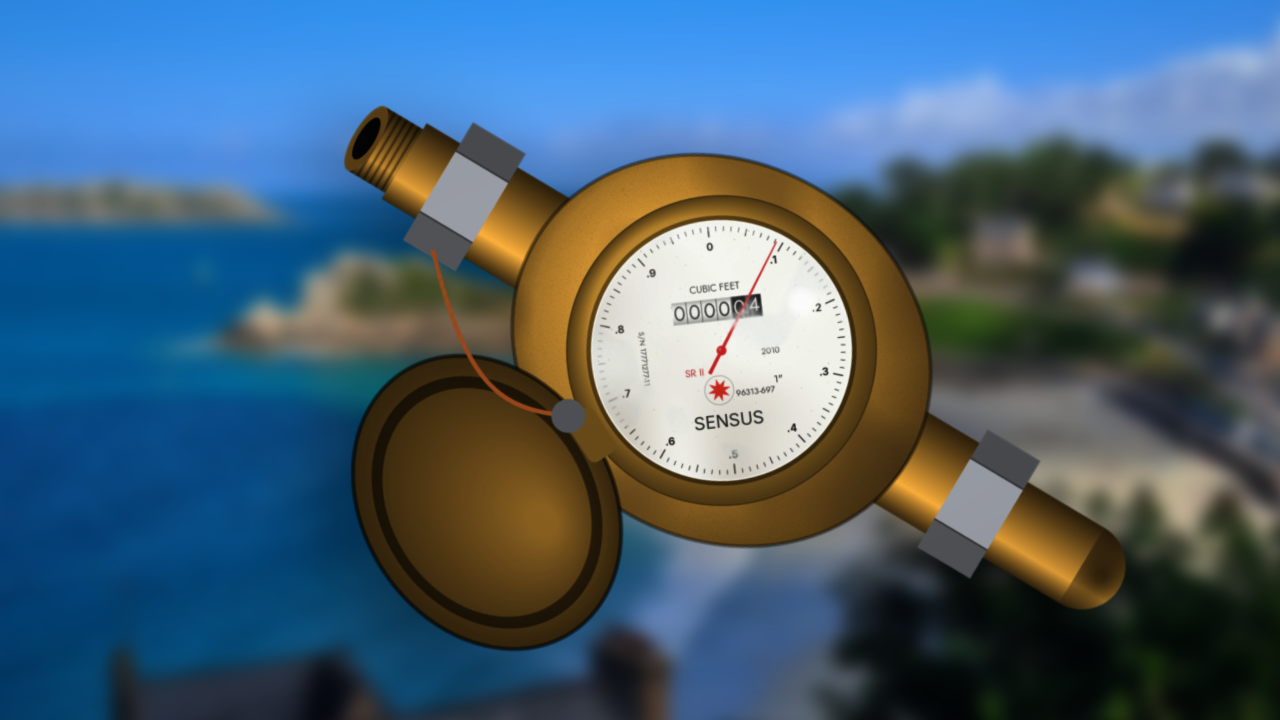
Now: {"value": 4.09, "unit": "ft³"}
